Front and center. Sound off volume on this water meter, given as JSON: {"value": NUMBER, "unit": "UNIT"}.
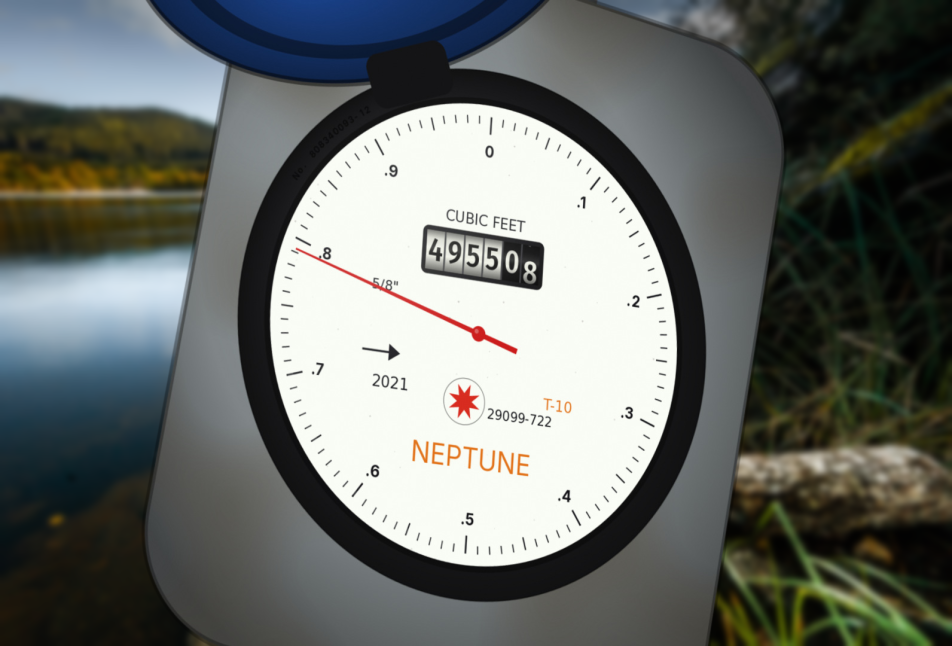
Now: {"value": 495507.79, "unit": "ft³"}
